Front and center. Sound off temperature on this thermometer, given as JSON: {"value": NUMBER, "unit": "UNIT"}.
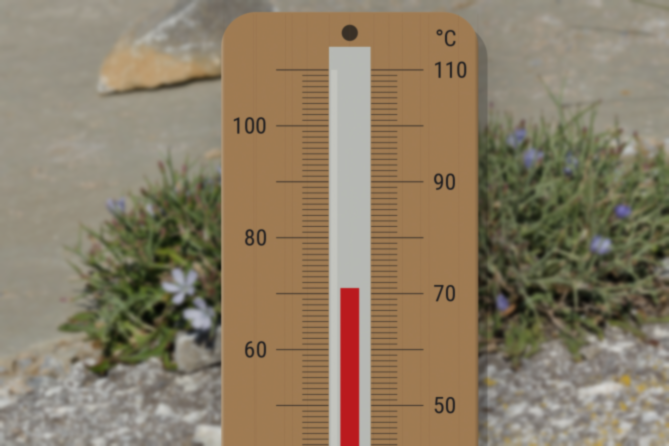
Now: {"value": 71, "unit": "°C"}
